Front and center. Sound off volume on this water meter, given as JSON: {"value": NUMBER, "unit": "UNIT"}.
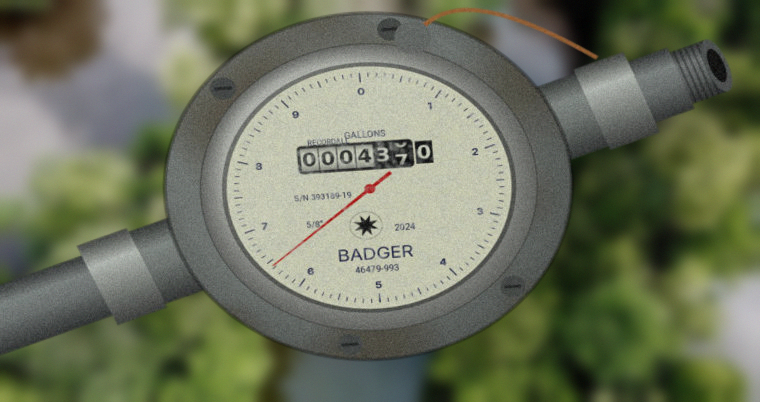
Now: {"value": 4366.4, "unit": "gal"}
